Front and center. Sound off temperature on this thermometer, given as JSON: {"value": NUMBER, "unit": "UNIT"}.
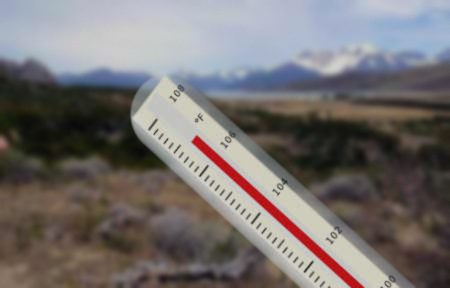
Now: {"value": 106.8, "unit": "°F"}
